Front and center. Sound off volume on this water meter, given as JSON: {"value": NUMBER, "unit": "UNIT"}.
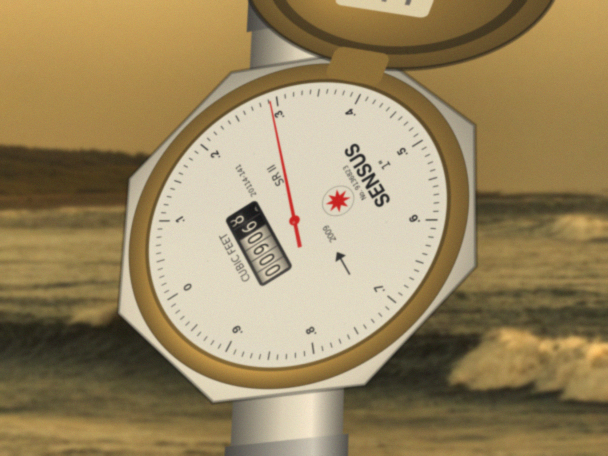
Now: {"value": 9068.29, "unit": "ft³"}
